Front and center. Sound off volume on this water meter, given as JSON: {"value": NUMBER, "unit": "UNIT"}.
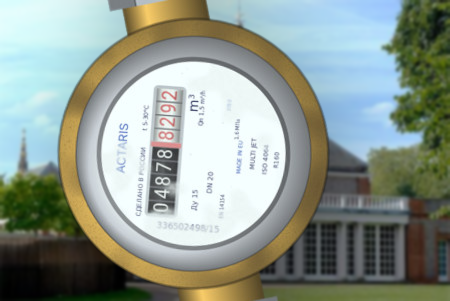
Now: {"value": 4878.8292, "unit": "m³"}
